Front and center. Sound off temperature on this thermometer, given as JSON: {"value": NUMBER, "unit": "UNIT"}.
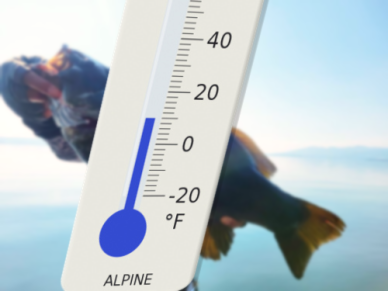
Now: {"value": 10, "unit": "°F"}
